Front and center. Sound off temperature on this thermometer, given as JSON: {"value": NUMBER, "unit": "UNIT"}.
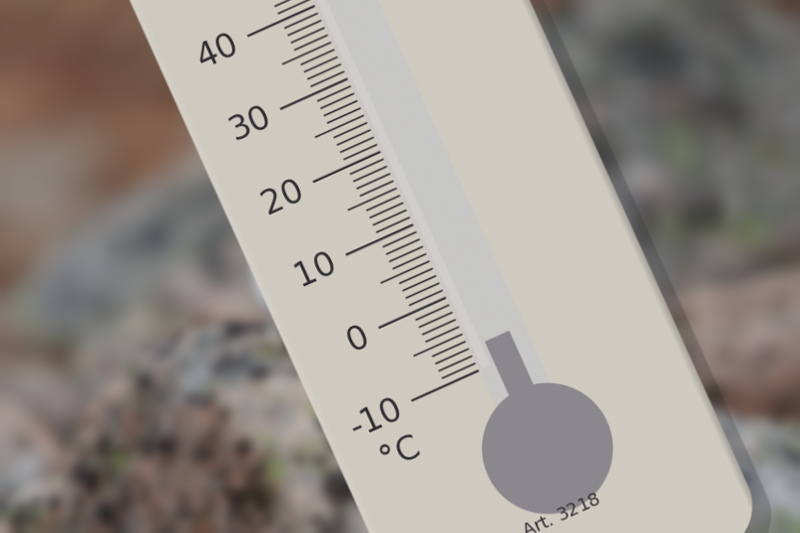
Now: {"value": -7, "unit": "°C"}
